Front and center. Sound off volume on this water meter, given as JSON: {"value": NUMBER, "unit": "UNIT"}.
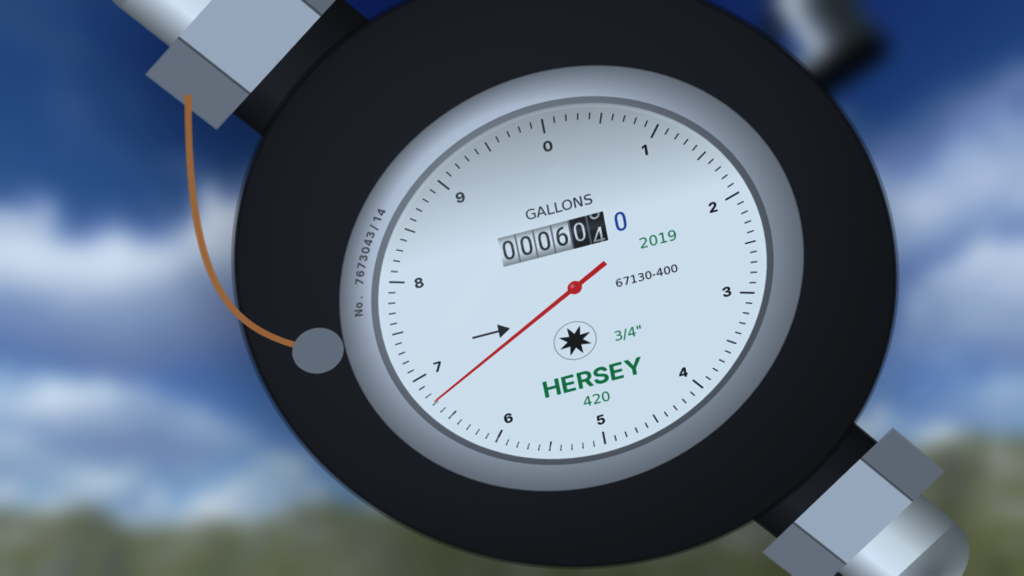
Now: {"value": 6036.7, "unit": "gal"}
